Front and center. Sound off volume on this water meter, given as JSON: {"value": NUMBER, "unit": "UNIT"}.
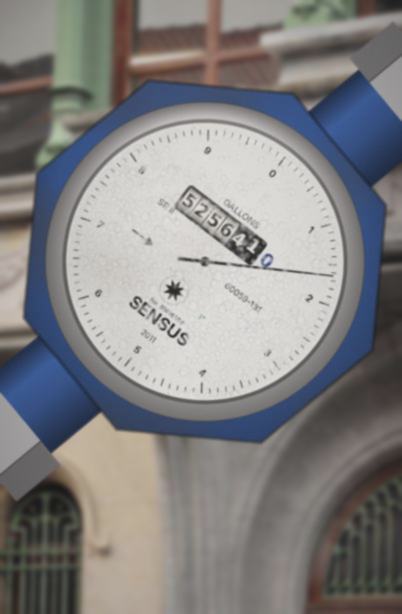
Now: {"value": 5256411.6, "unit": "gal"}
